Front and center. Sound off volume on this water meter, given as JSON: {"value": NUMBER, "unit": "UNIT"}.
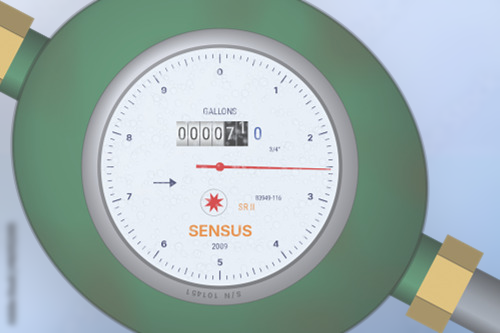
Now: {"value": 712.5, "unit": "gal"}
